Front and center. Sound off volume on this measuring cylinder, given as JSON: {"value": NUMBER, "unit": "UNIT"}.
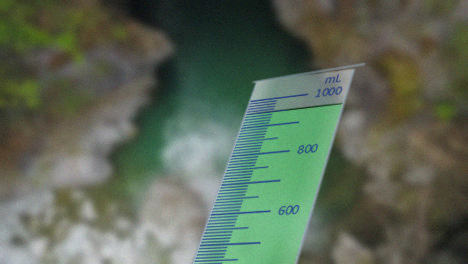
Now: {"value": 950, "unit": "mL"}
